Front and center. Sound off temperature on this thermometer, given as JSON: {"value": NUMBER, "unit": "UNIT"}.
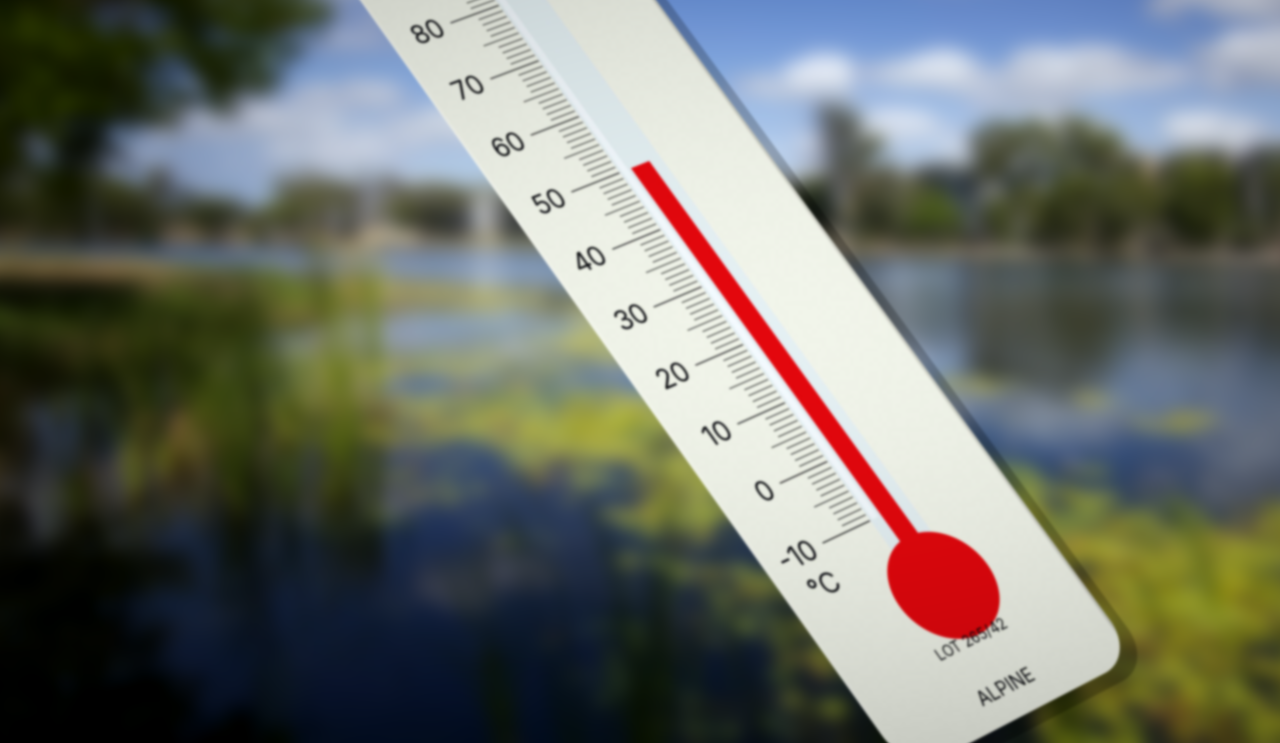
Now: {"value": 50, "unit": "°C"}
